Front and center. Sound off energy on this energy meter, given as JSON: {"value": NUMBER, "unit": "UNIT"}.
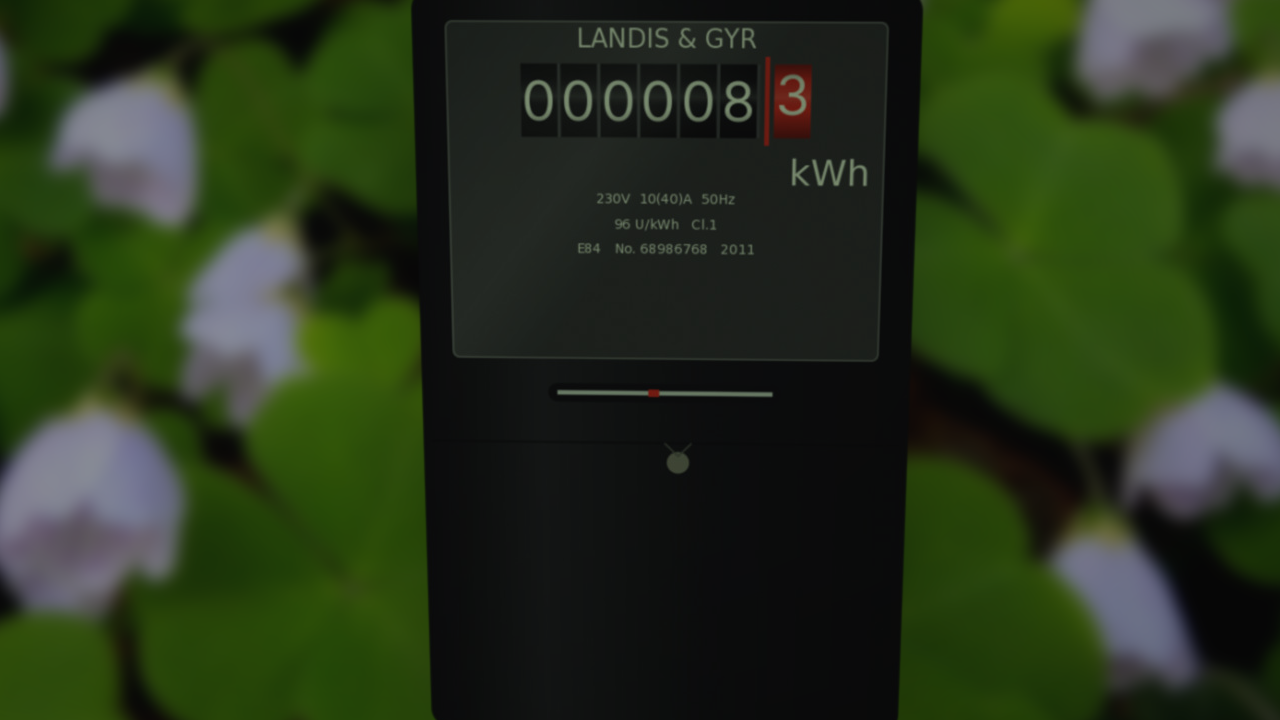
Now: {"value": 8.3, "unit": "kWh"}
